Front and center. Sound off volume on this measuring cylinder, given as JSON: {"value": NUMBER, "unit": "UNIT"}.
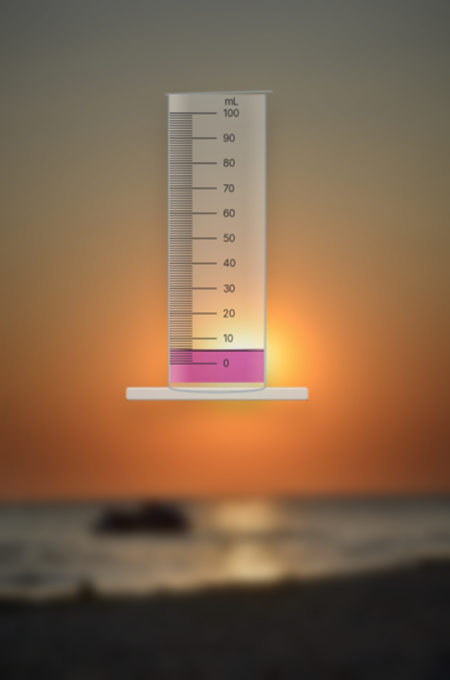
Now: {"value": 5, "unit": "mL"}
